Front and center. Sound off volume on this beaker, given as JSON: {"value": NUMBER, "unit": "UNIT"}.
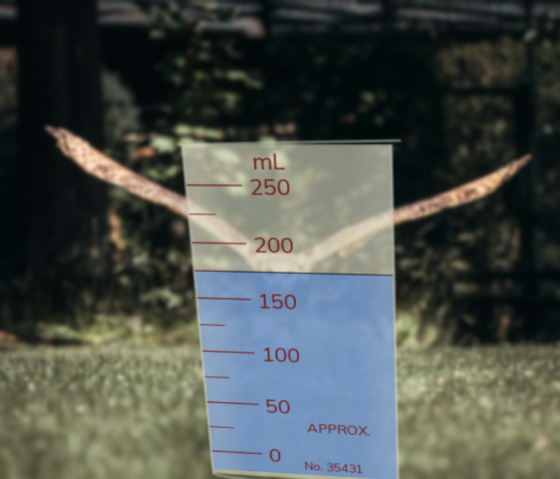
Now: {"value": 175, "unit": "mL"}
